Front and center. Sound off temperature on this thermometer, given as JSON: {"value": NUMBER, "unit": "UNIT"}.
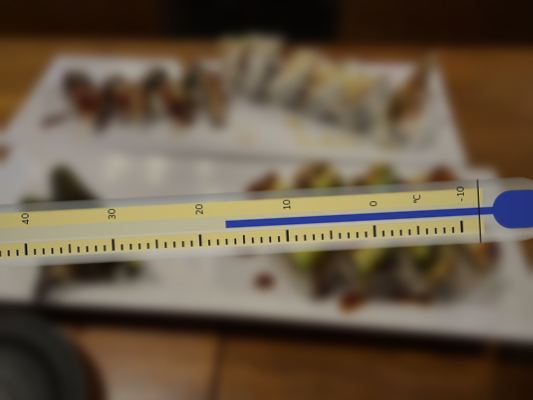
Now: {"value": 17, "unit": "°C"}
